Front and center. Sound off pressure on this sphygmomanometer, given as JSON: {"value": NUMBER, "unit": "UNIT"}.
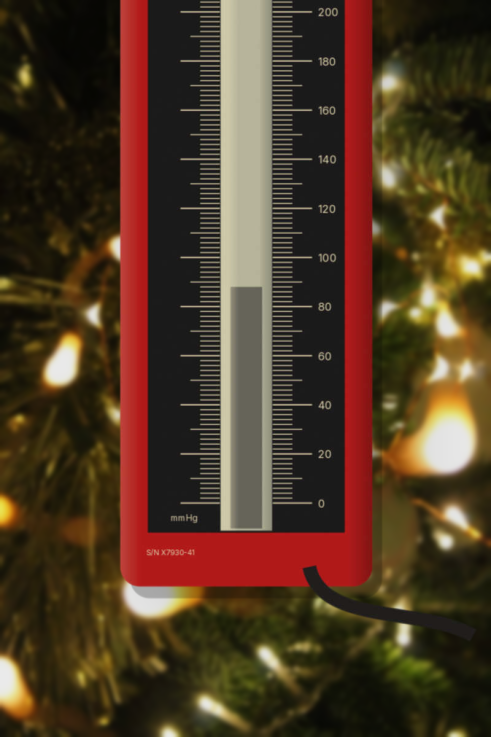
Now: {"value": 88, "unit": "mmHg"}
